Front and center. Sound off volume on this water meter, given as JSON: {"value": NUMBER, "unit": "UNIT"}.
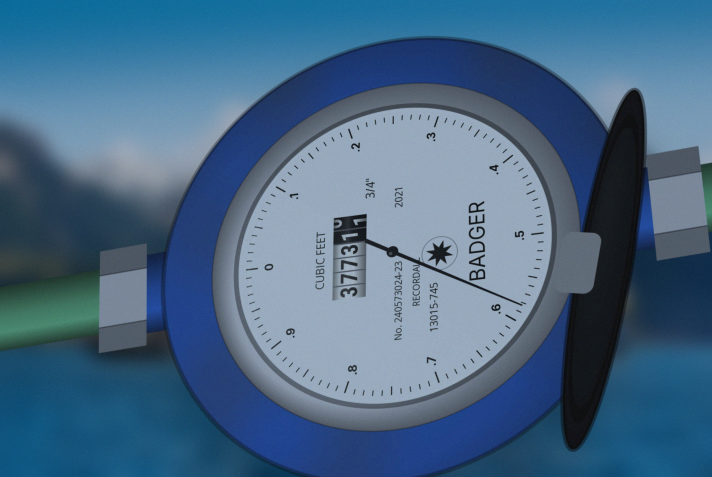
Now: {"value": 377310.58, "unit": "ft³"}
